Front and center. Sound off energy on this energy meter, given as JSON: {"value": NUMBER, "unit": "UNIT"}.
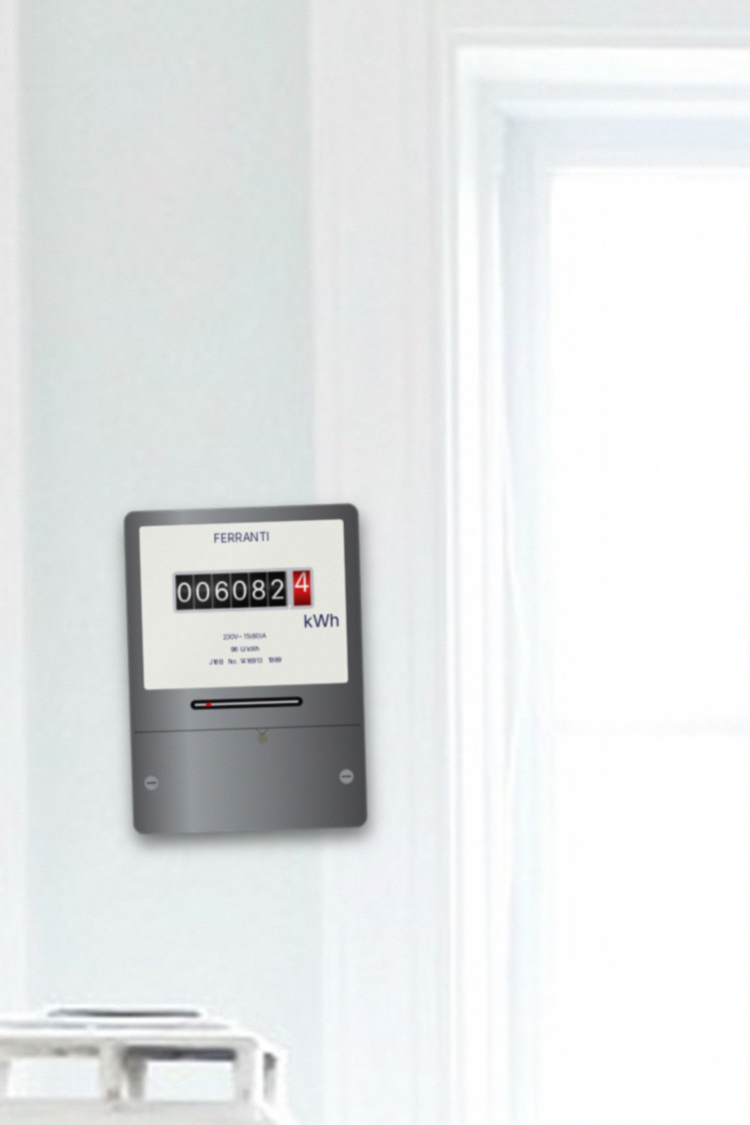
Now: {"value": 6082.4, "unit": "kWh"}
